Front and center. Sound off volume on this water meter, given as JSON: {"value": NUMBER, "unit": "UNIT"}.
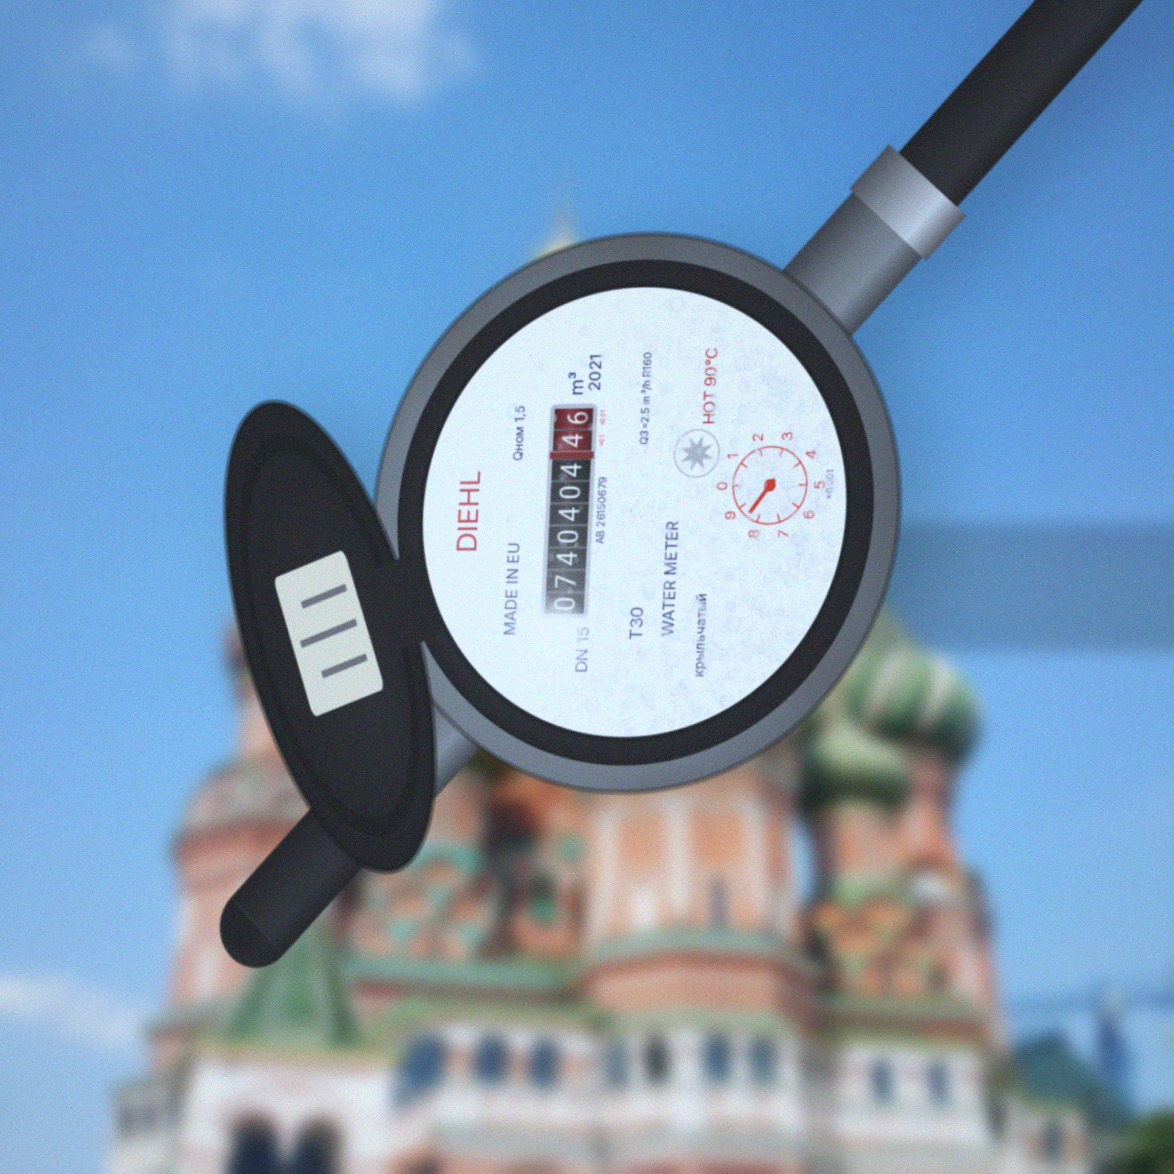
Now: {"value": 740404.458, "unit": "m³"}
